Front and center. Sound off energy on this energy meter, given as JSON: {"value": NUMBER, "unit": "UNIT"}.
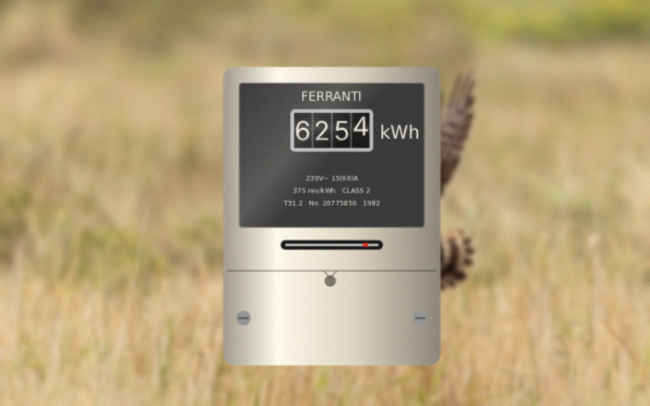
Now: {"value": 6254, "unit": "kWh"}
